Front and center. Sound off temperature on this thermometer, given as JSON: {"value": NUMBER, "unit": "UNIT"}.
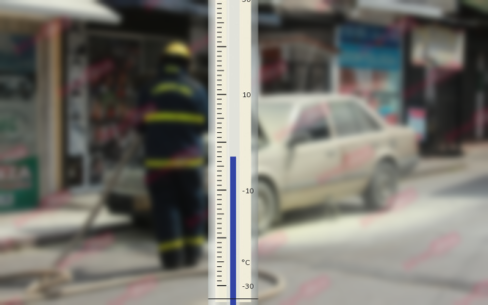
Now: {"value": -3, "unit": "°C"}
